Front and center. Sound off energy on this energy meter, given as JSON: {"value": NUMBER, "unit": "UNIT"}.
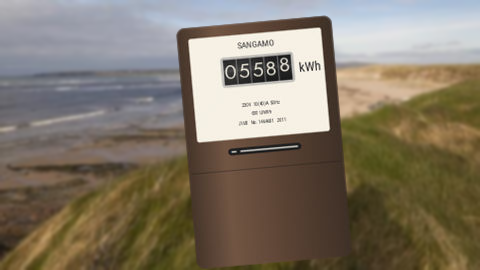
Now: {"value": 5588, "unit": "kWh"}
